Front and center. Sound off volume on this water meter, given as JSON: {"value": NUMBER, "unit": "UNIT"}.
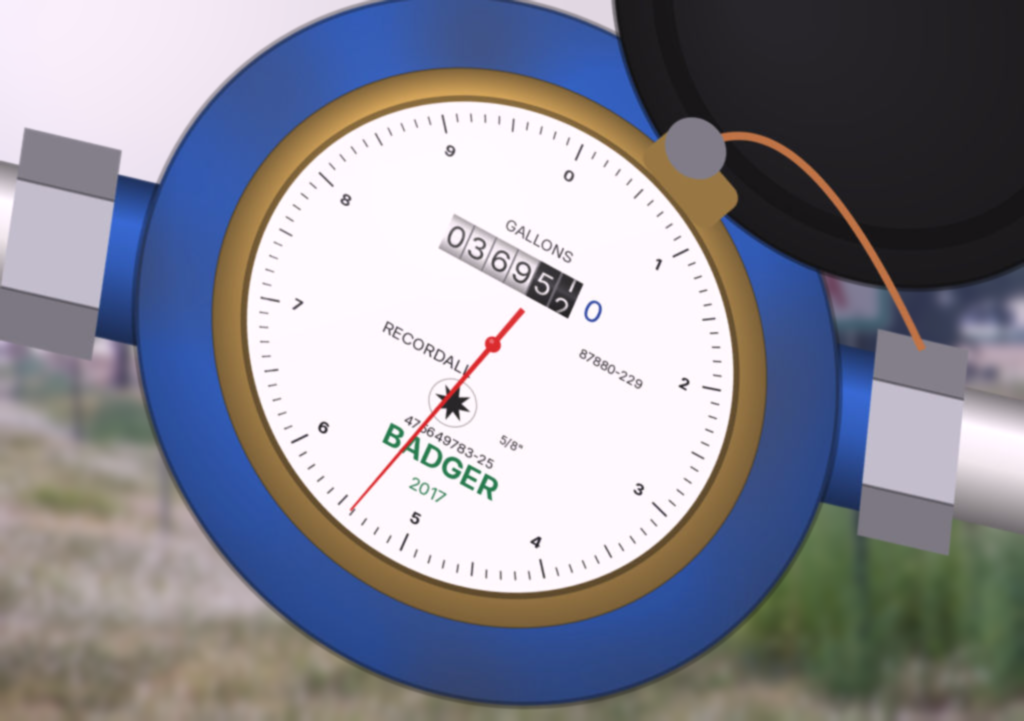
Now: {"value": 369515.4, "unit": "gal"}
